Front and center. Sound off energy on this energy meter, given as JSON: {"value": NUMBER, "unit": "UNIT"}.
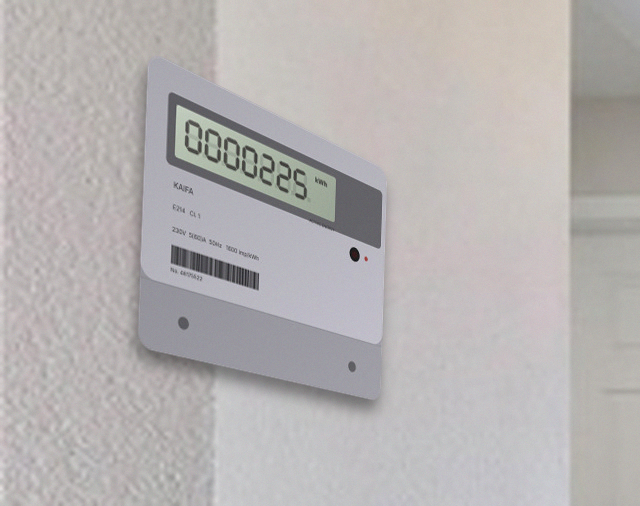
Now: {"value": 225, "unit": "kWh"}
